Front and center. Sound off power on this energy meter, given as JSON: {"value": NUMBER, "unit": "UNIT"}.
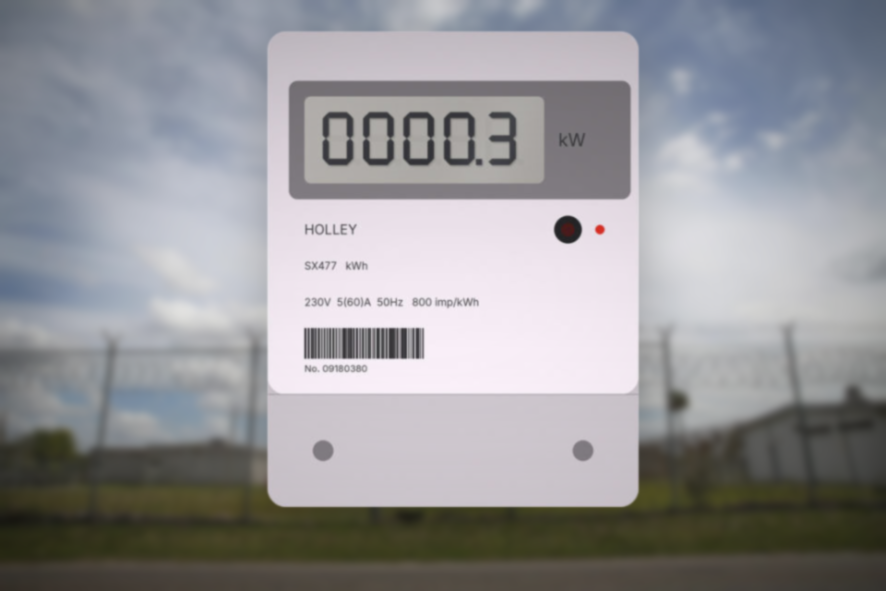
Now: {"value": 0.3, "unit": "kW"}
